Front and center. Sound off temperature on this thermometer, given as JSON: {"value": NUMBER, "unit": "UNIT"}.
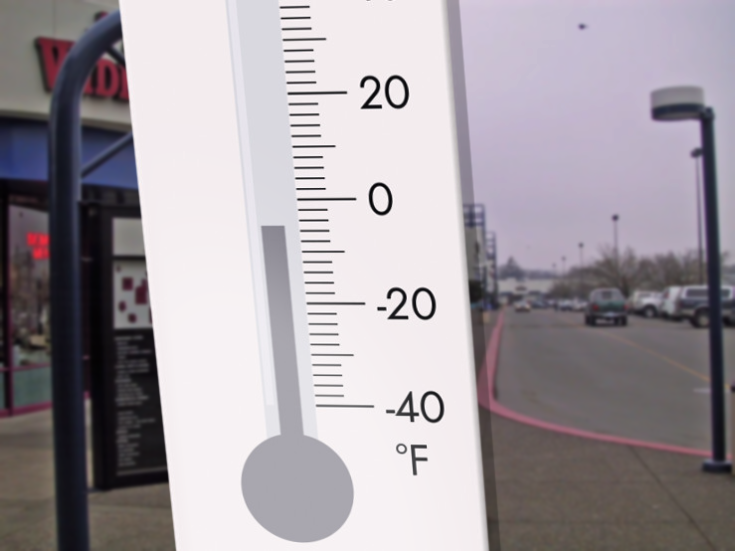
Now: {"value": -5, "unit": "°F"}
